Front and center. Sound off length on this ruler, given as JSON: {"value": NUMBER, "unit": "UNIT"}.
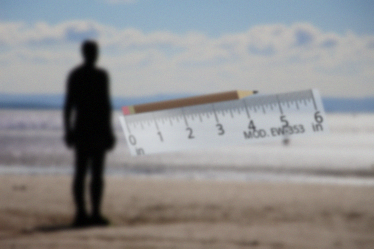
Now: {"value": 4.5, "unit": "in"}
